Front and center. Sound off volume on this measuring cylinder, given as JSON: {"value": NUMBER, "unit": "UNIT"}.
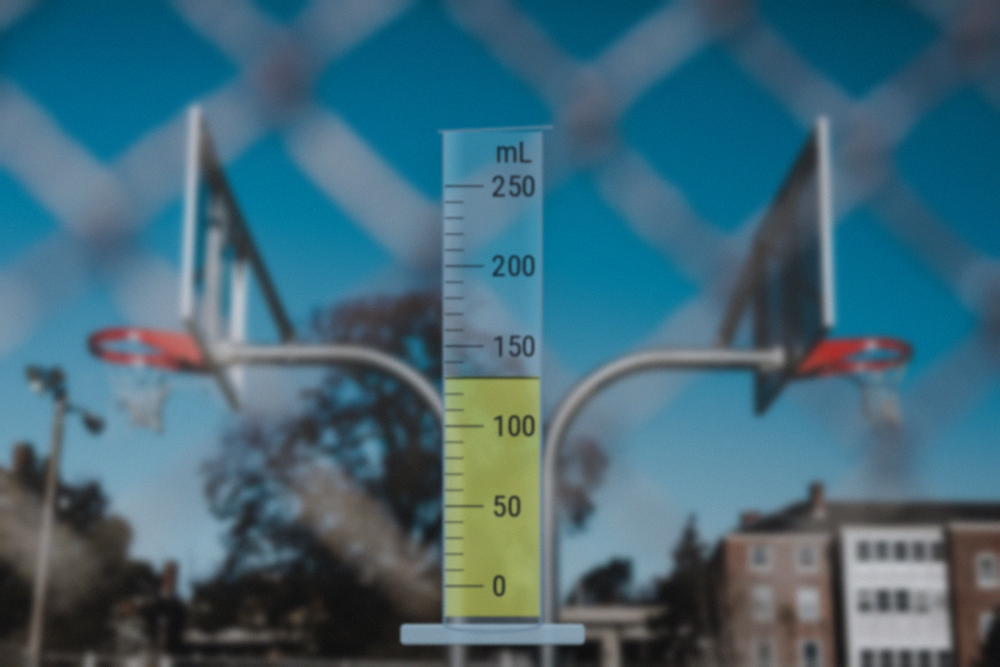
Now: {"value": 130, "unit": "mL"}
